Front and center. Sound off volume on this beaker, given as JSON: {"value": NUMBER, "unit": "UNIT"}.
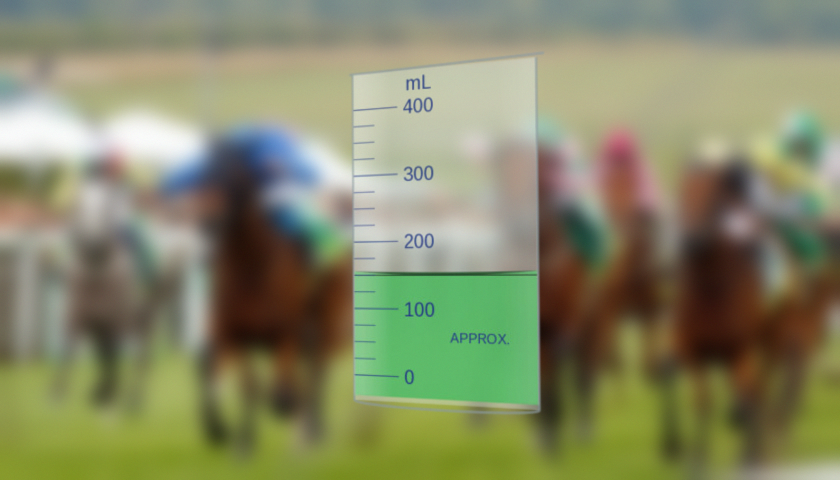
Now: {"value": 150, "unit": "mL"}
